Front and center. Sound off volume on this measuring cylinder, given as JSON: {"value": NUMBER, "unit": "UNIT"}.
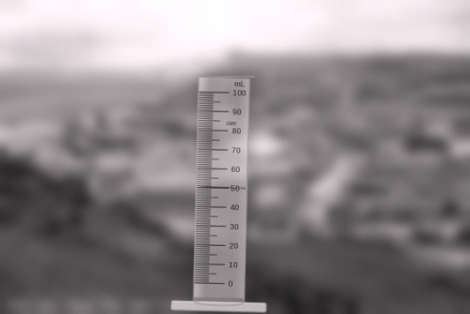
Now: {"value": 50, "unit": "mL"}
